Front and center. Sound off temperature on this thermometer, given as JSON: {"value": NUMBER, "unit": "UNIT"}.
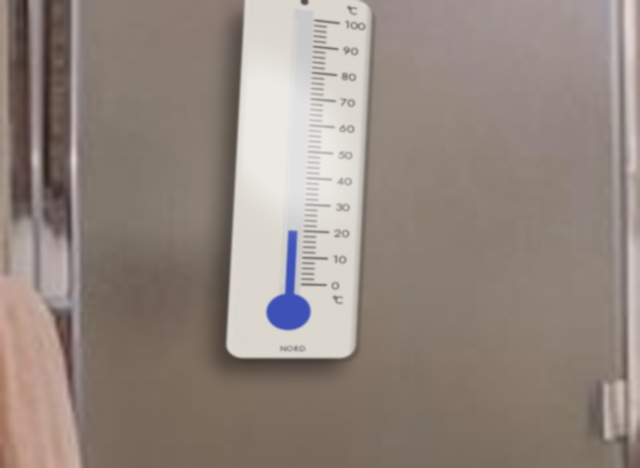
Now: {"value": 20, "unit": "°C"}
